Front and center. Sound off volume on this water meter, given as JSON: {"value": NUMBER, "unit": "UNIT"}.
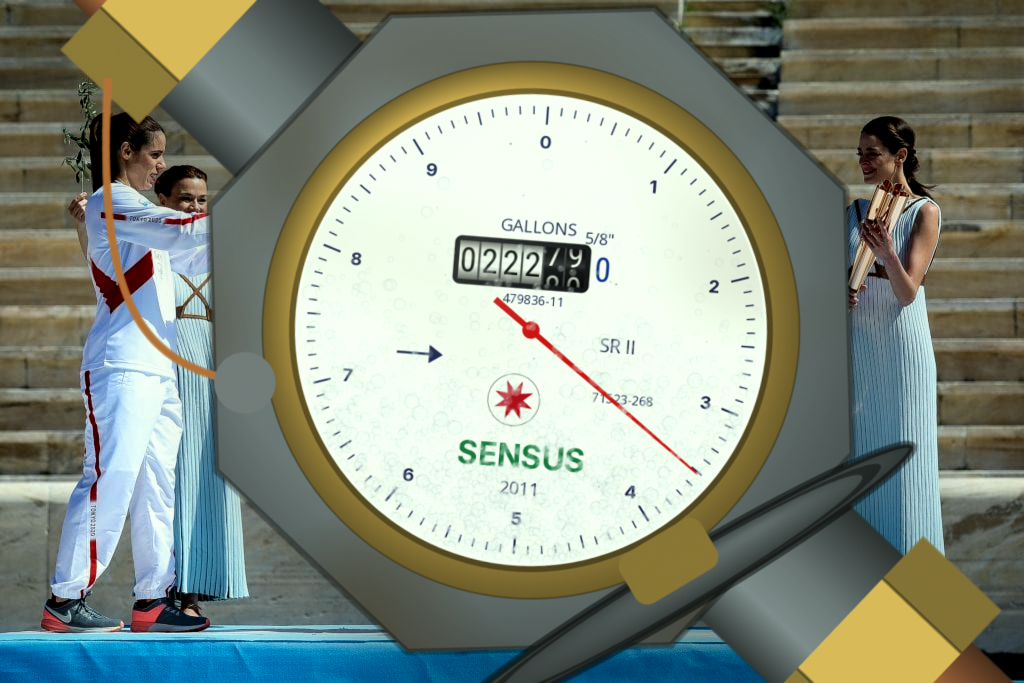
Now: {"value": 222793.5, "unit": "gal"}
